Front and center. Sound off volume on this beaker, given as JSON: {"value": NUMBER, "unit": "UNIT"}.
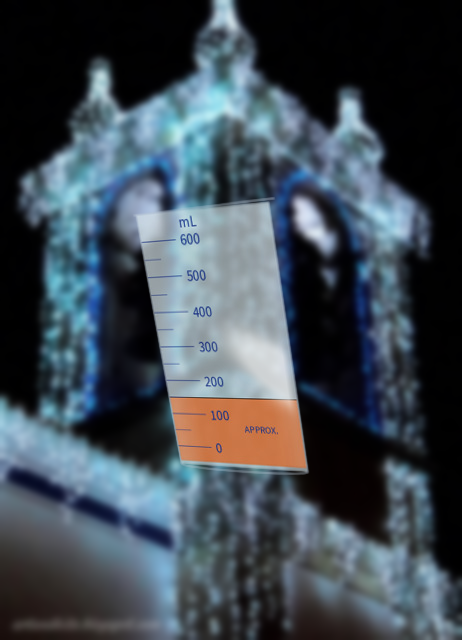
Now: {"value": 150, "unit": "mL"}
